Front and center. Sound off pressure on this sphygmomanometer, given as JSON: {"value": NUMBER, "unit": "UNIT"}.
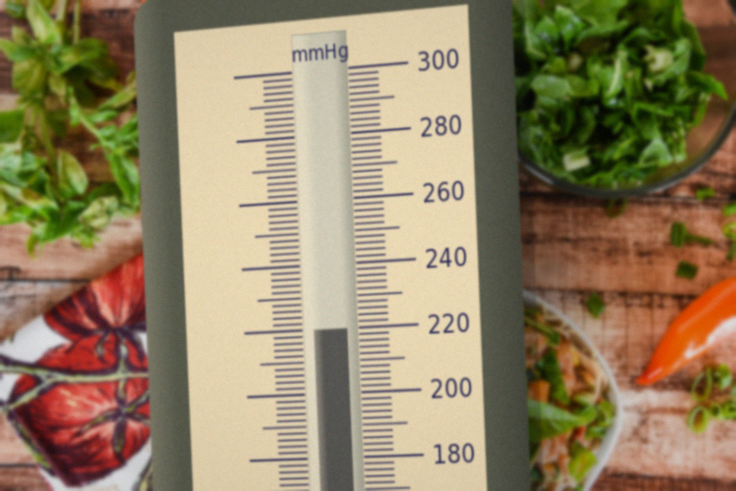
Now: {"value": 220, "unit": "mmHg"}
